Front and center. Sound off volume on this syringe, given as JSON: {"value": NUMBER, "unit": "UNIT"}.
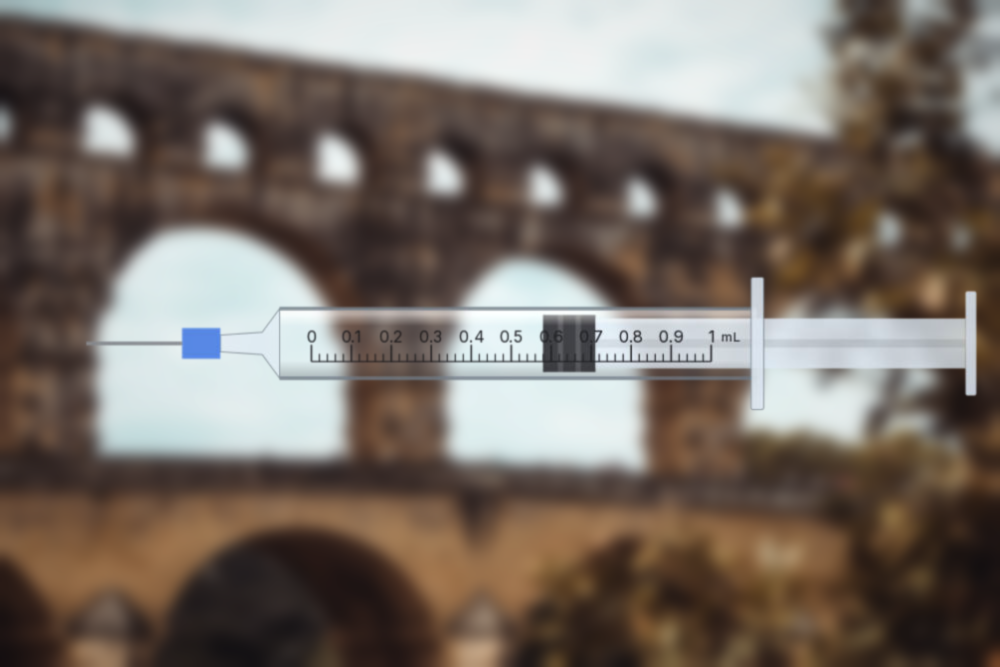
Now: {"value": 0.58, "unit": "mL"}
